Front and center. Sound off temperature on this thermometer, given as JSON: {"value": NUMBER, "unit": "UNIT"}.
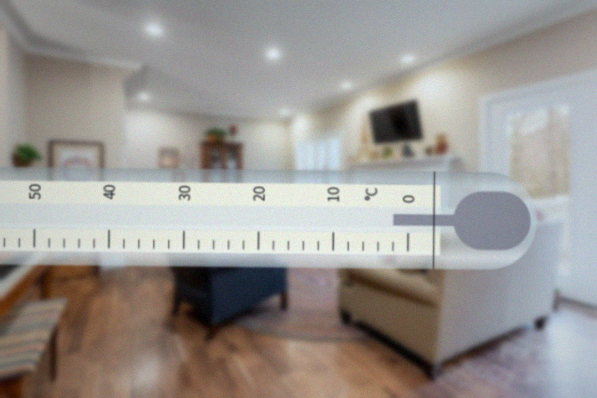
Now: {"value": 2, "unit": "°C"}
